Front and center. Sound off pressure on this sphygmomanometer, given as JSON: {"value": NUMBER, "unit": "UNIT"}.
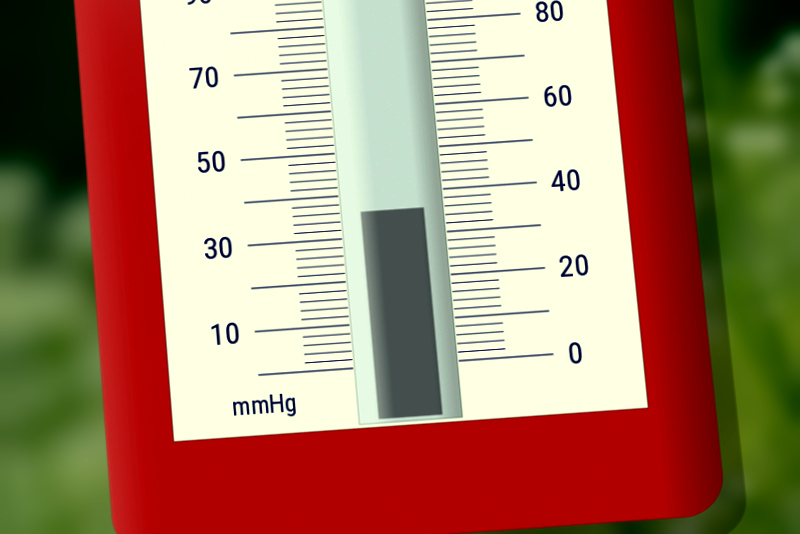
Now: {"value": 36, "unit": "mmHg"}
